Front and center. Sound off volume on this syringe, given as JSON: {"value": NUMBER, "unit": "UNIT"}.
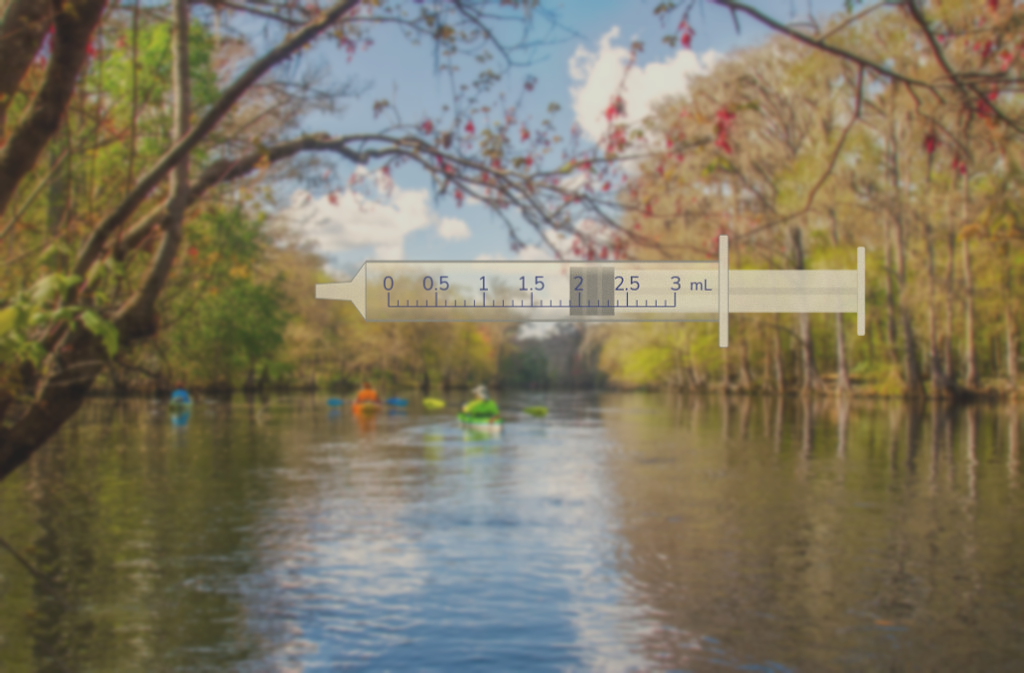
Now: {"value": 1.9, "unit": "mL"}
